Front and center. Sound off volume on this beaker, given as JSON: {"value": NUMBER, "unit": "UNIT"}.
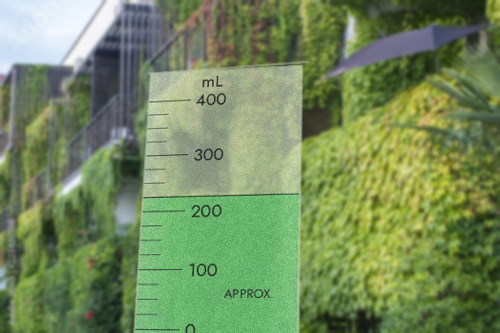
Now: {"value": 225, "unit": "mL"}
